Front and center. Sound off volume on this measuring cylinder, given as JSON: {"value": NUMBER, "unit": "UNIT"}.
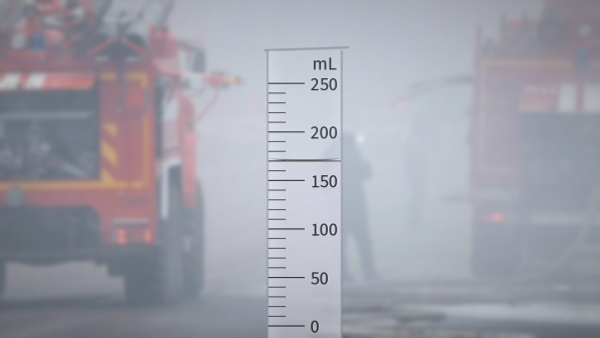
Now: {"value": 170, "unit": "mL"}
